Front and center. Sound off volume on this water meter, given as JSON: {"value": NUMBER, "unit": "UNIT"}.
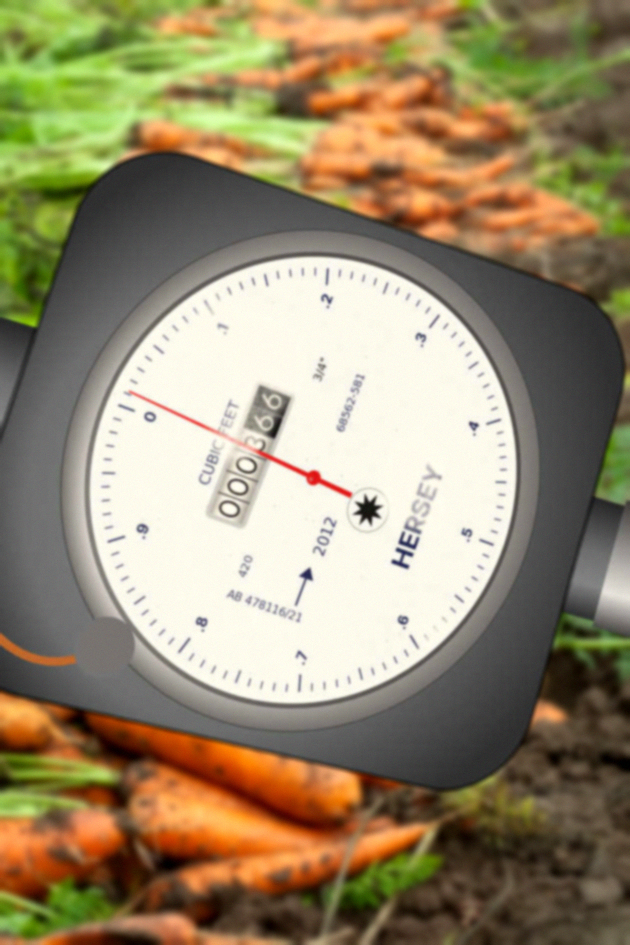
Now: {"value": 366.01, "unit": "ft³"}
